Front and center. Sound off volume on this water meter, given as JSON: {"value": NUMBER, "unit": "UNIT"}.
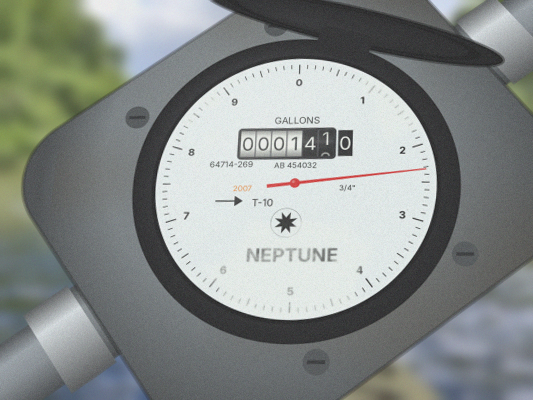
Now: {"value": 1412.3, "unit": "gal"}
